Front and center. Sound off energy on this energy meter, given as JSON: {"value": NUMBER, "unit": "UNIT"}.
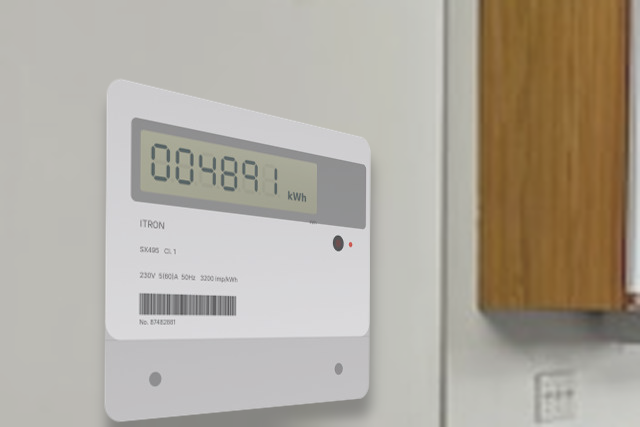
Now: {"value": 4891, "unit": "kWh"}
